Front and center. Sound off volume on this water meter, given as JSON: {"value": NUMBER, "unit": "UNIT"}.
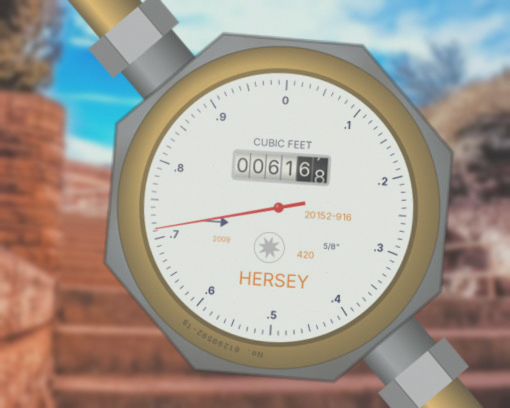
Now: {"value": 6167.71, "unit": "ft³"}
